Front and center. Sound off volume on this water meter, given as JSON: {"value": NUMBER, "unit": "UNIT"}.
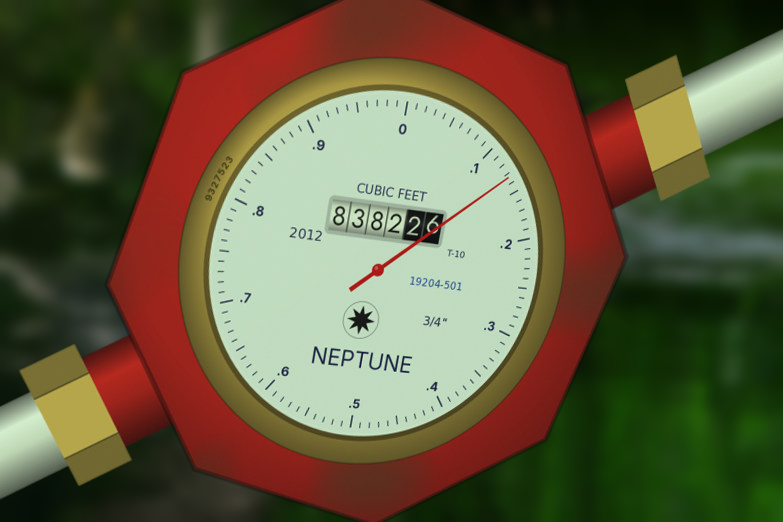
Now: {"value": 838226.13, "unit": "ft³"}
